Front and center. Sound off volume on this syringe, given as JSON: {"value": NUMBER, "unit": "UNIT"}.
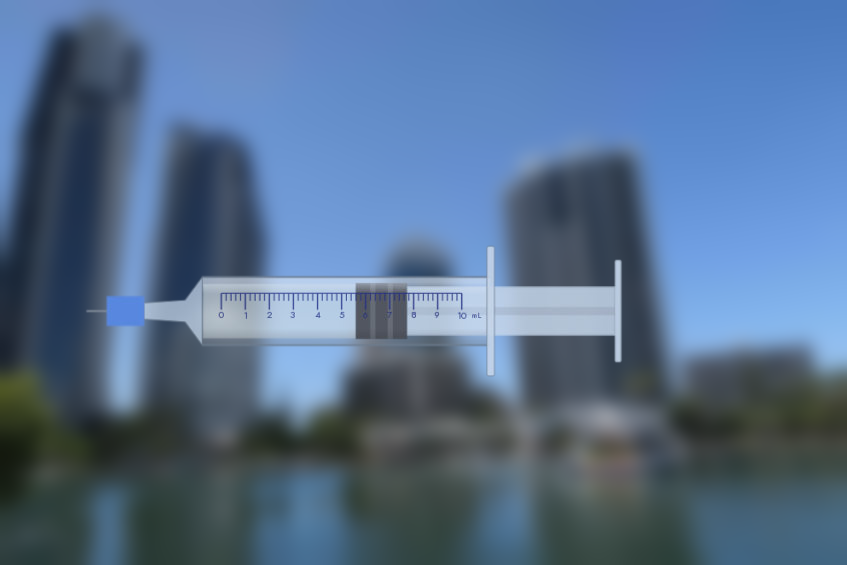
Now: {"value": 5.6, "unit": "mL"}
